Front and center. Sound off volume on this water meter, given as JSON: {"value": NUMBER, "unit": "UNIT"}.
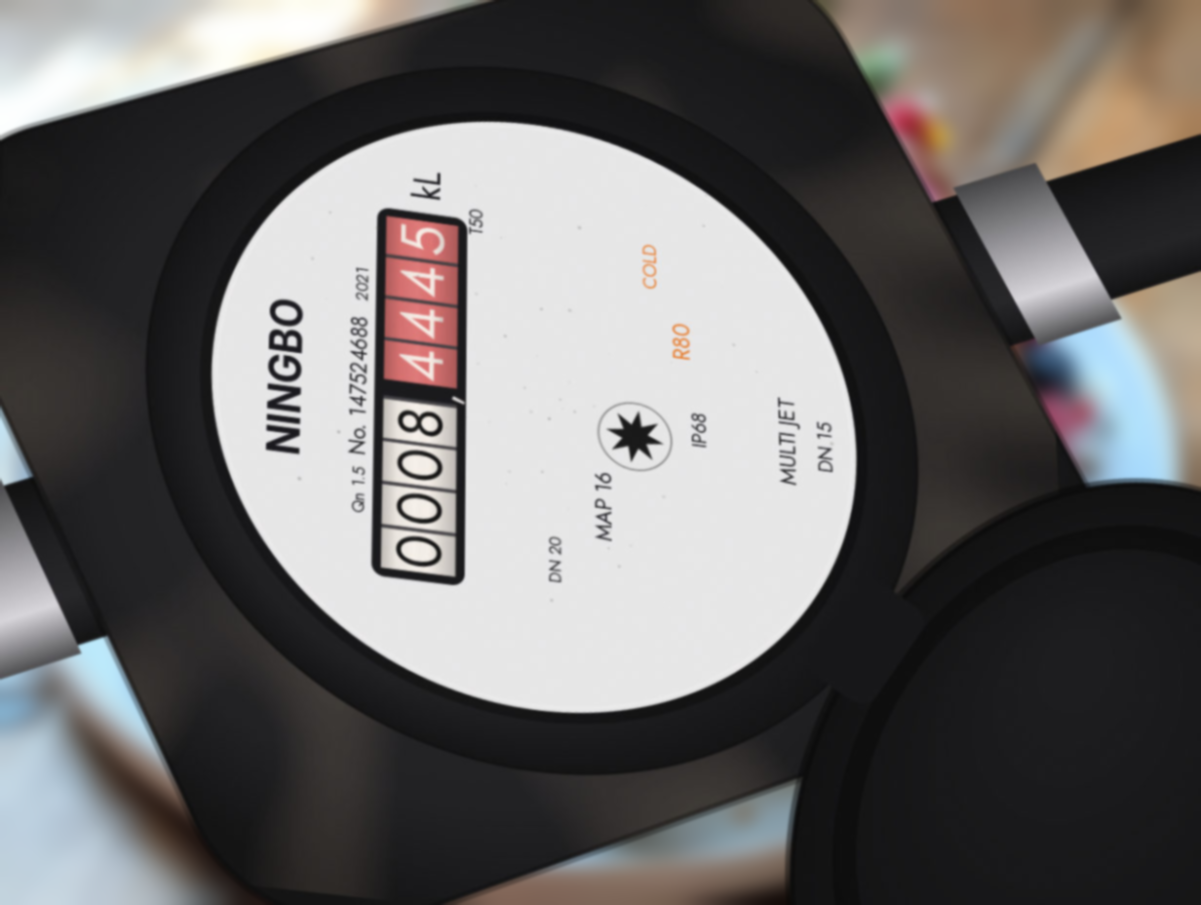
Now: {"value": 8.4445, "unit": "kL"}
